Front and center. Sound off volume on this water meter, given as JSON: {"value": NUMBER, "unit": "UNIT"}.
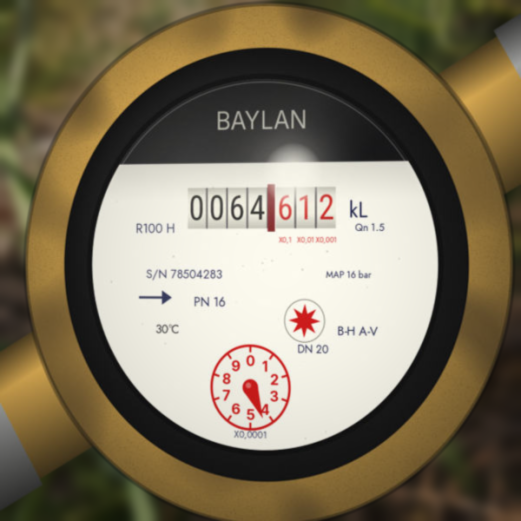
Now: {"value": 64.6124, "unit": "kL"}
